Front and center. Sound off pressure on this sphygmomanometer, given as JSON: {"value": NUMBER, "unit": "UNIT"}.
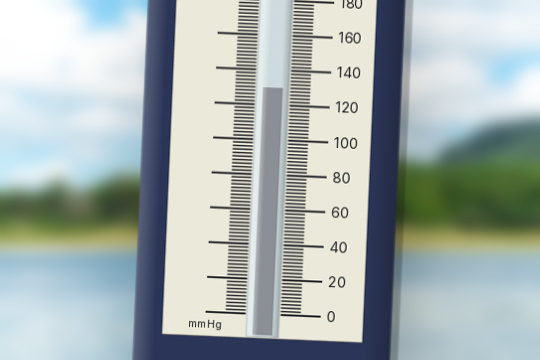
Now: {"value": 130, "unit": "mmHg"}
